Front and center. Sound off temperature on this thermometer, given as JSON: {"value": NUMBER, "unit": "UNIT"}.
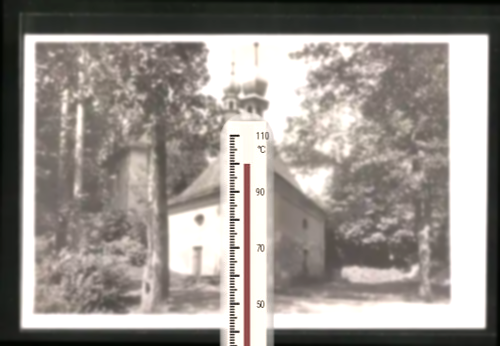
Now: {"value": 100, "unit": "°C"}
